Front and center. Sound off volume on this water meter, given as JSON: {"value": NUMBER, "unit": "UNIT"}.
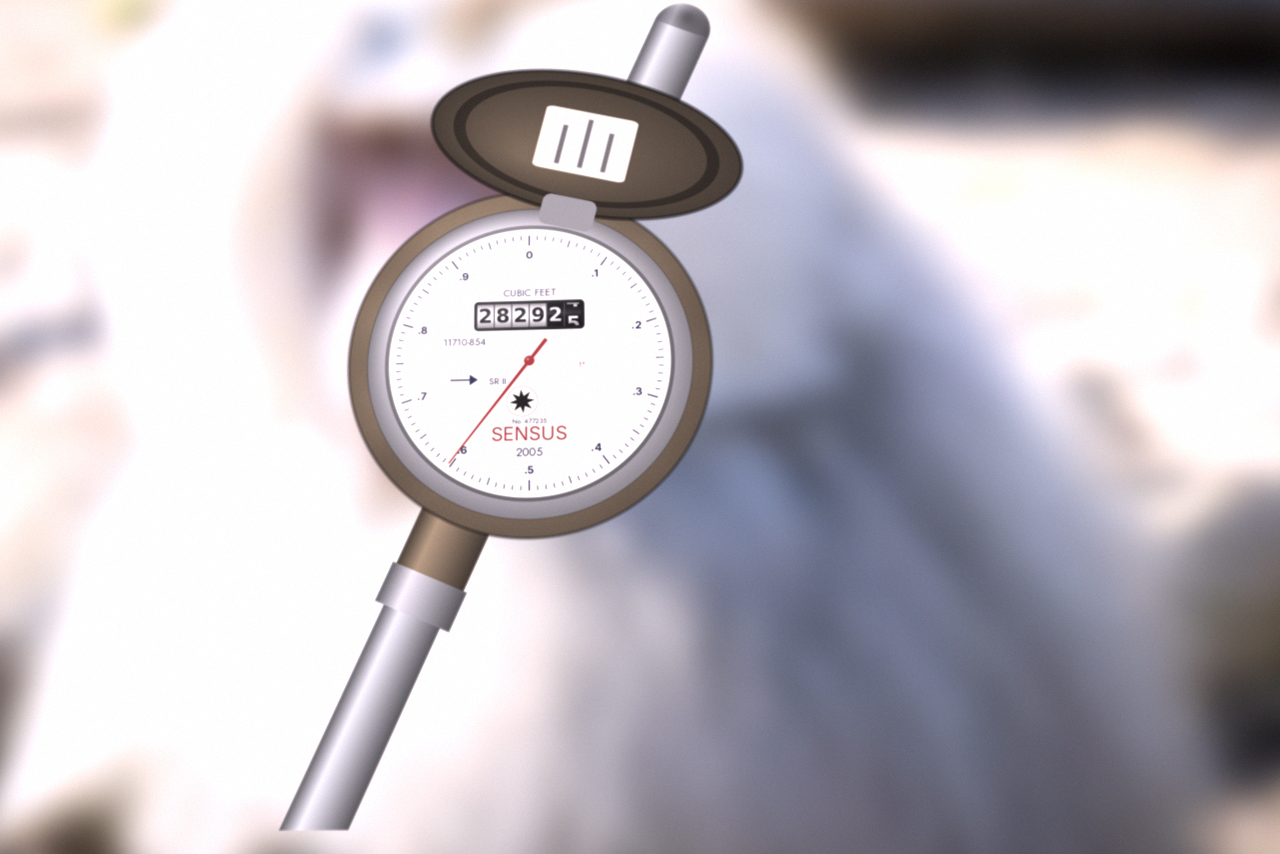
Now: {"value": 282924.60, "unit": "ft³"}
